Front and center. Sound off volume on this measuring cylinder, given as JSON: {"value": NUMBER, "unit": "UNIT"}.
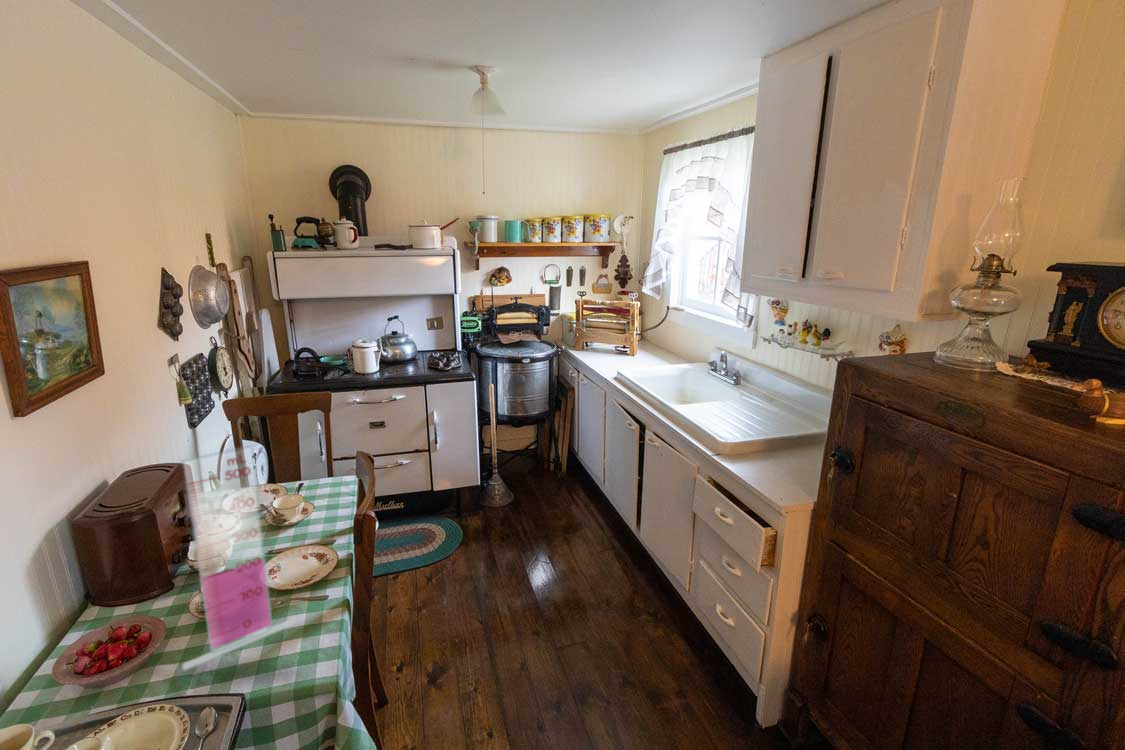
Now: {"value": 200, "unit": "mL"}
